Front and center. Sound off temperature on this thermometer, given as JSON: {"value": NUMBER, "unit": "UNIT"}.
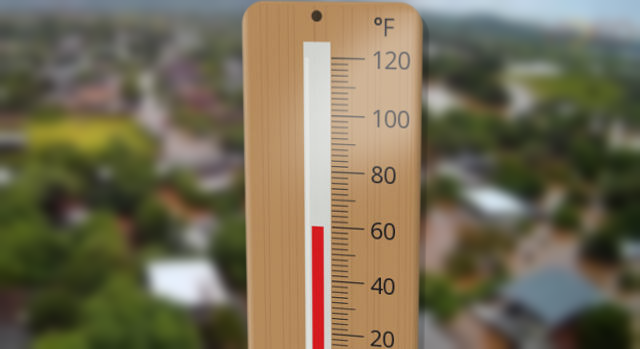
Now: {"value": 60, "unit": "°F"}
